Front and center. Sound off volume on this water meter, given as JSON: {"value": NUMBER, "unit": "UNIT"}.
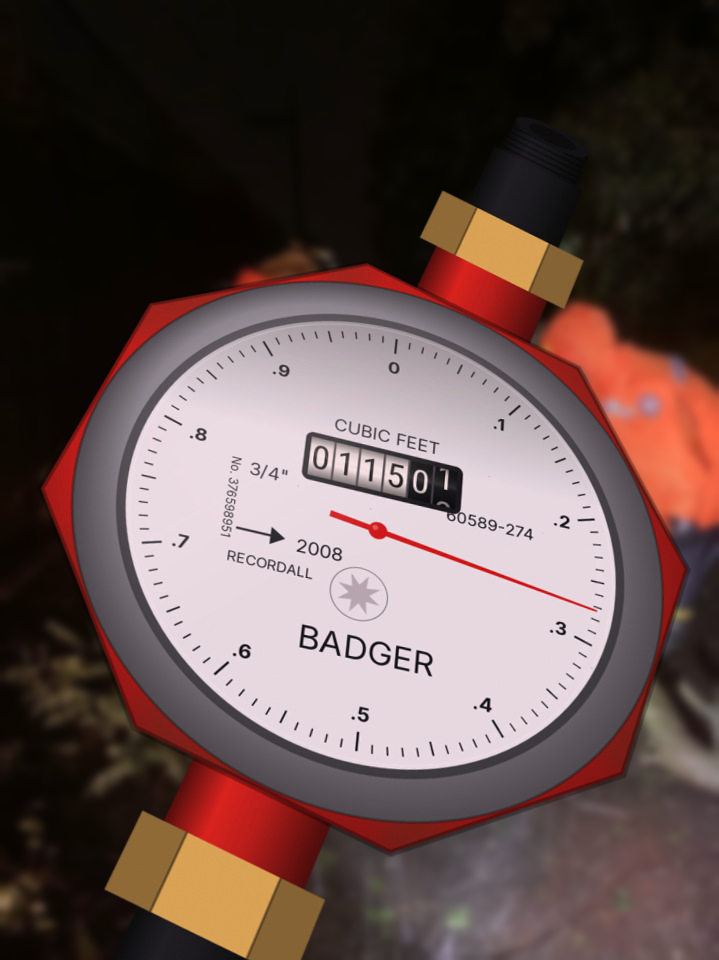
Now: {"value": 11501.27, "unit": "ft³"}
